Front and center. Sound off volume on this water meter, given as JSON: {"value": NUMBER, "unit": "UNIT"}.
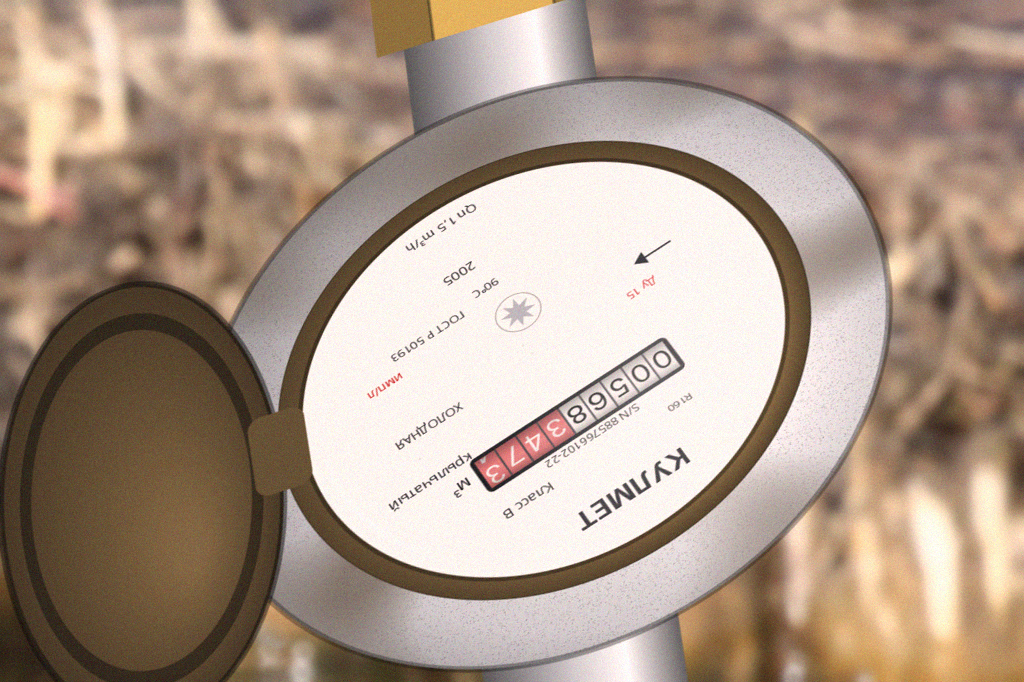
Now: {"value": 568.3473, "unit": "m³"}
